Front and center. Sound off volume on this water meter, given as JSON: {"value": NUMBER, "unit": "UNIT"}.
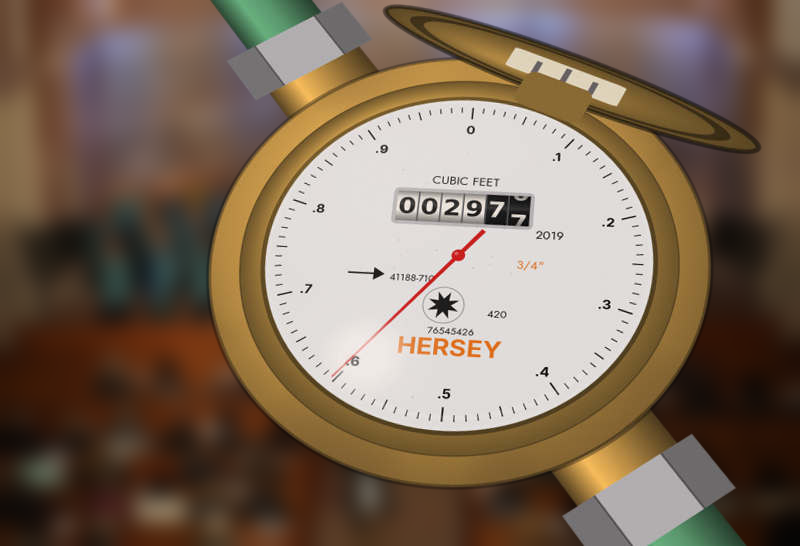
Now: {"value": 2976.60, "unit": "ft³"}
